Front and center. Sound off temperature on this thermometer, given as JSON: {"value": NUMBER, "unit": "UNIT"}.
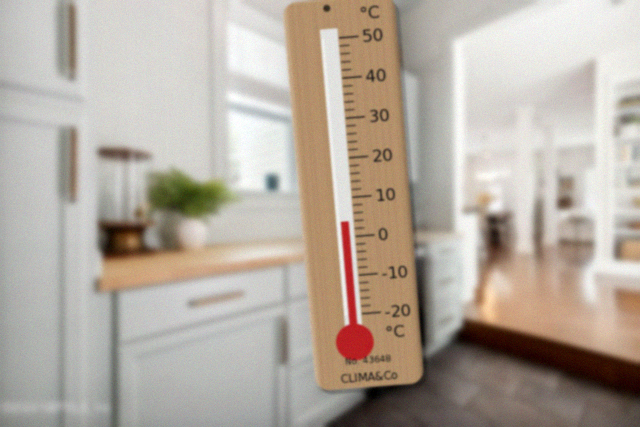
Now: {"value": 4, "unit": "°C"}
